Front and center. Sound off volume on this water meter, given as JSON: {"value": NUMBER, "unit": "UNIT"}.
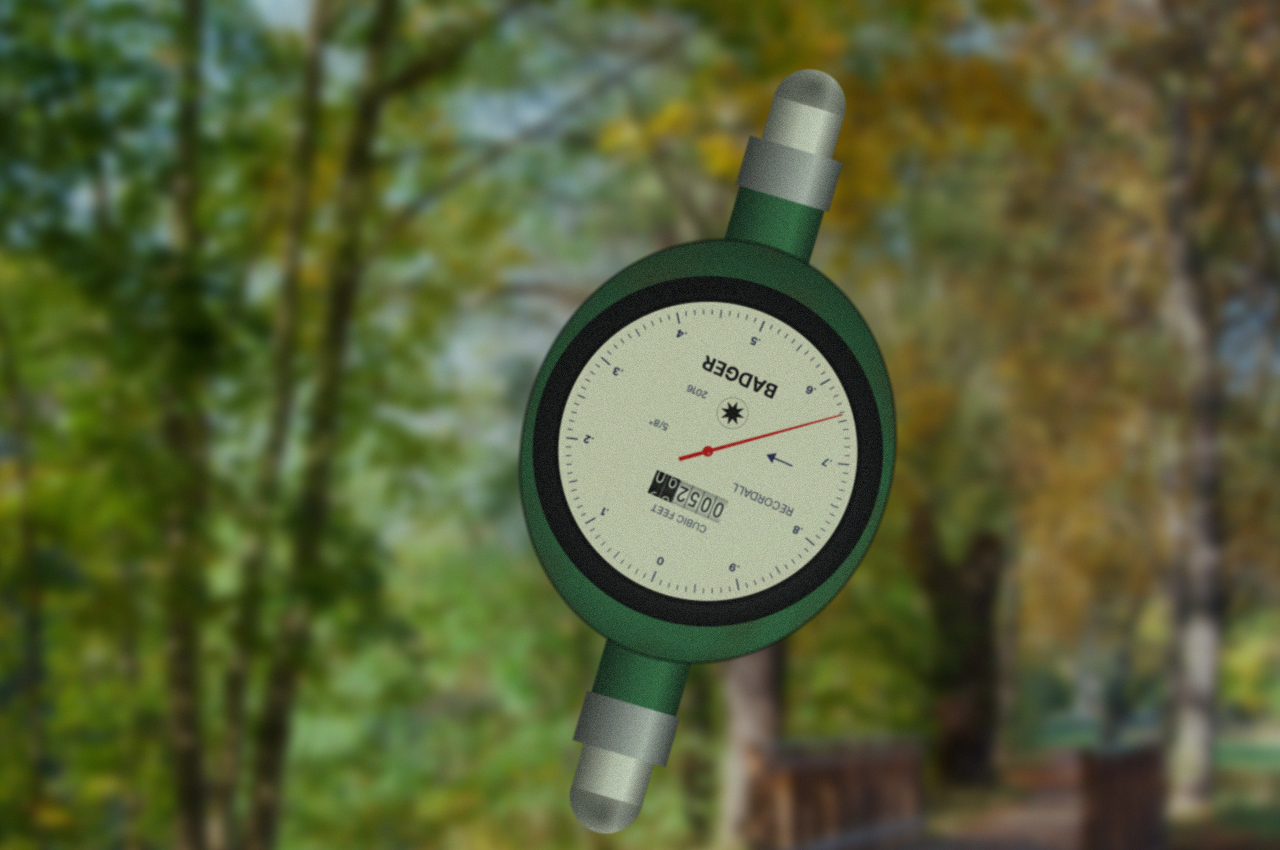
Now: {"value": 5289.64, "unit": "ft³"}
